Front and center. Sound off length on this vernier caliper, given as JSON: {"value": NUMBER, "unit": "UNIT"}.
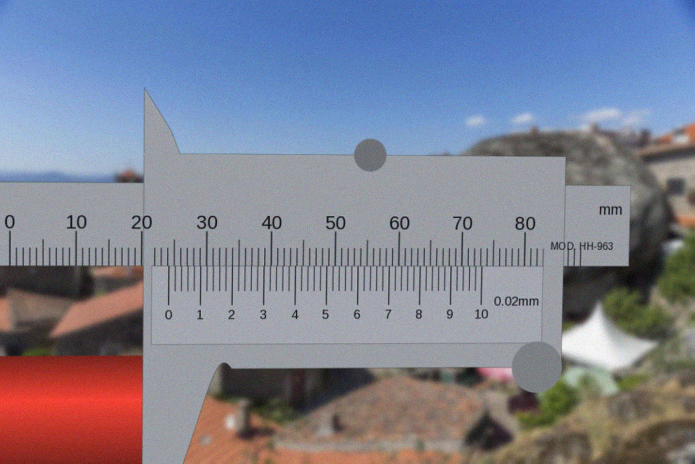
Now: {"value": 24.2, "unit": "mm"}
